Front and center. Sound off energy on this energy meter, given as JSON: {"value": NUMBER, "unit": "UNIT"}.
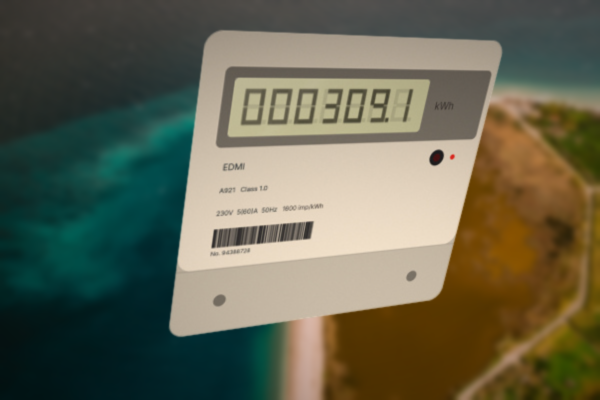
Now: {"value": 309.1, "unit": "kWh"}
